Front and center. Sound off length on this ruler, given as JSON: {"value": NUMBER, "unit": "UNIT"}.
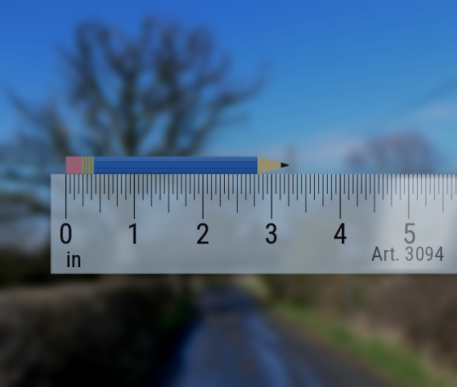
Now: {"value": 3.25, "unit": "in"}
